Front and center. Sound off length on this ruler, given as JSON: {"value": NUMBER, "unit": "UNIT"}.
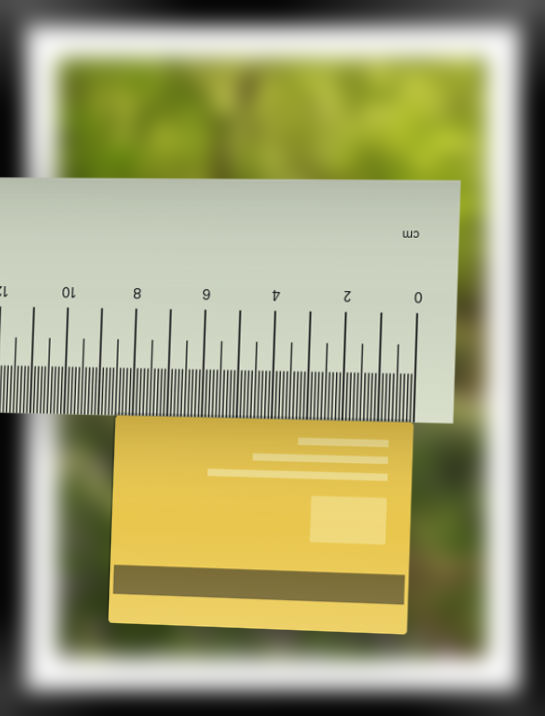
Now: {"value": 8.5, "unit": "cm"}
